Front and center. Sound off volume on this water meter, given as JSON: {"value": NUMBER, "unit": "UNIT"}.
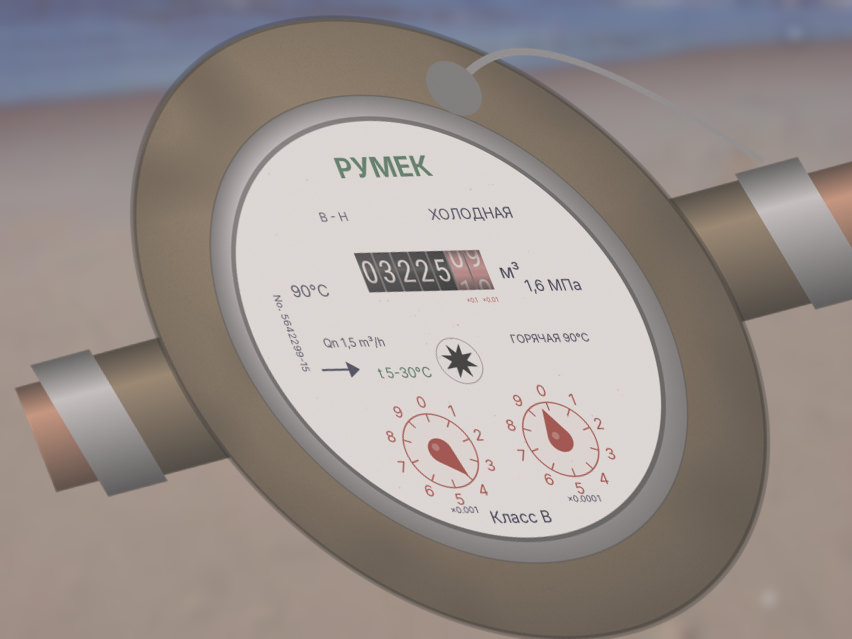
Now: {"value": 3225.0939, "unit": "m³"}
